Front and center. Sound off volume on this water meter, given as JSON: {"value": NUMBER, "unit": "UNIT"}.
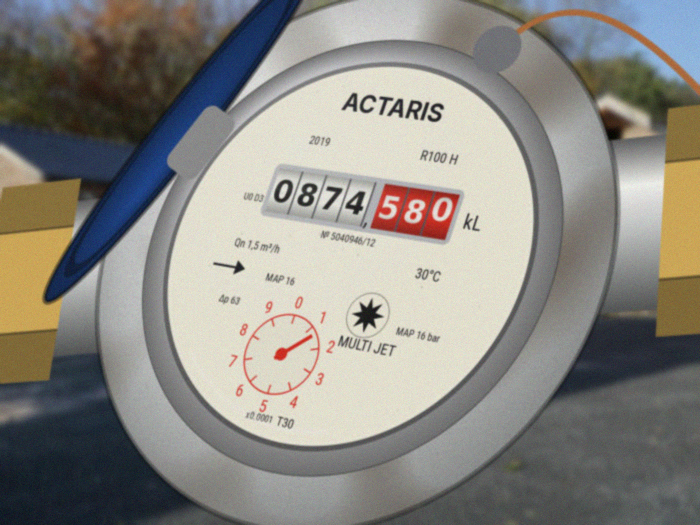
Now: {"value": 874.5801, "unit": "kL"}
